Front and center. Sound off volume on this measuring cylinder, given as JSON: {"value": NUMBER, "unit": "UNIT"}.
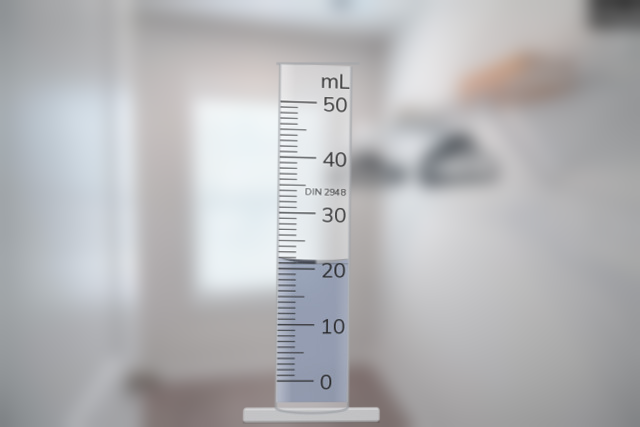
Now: {"value": 21, "unit": "mL"}
